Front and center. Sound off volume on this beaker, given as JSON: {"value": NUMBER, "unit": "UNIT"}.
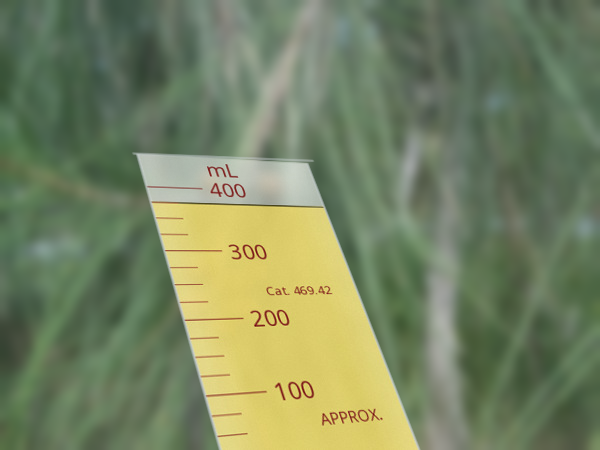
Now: {"value": 375, "unit": "mL"}
